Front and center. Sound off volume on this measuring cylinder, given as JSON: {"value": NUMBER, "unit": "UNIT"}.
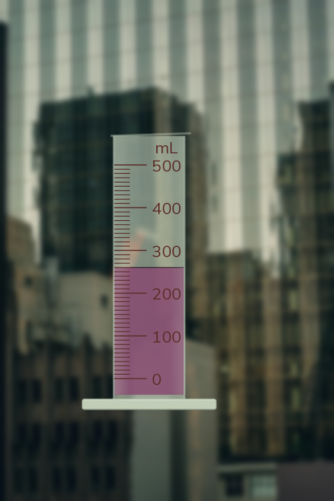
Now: {"value": 260, "unit": "mL"}
